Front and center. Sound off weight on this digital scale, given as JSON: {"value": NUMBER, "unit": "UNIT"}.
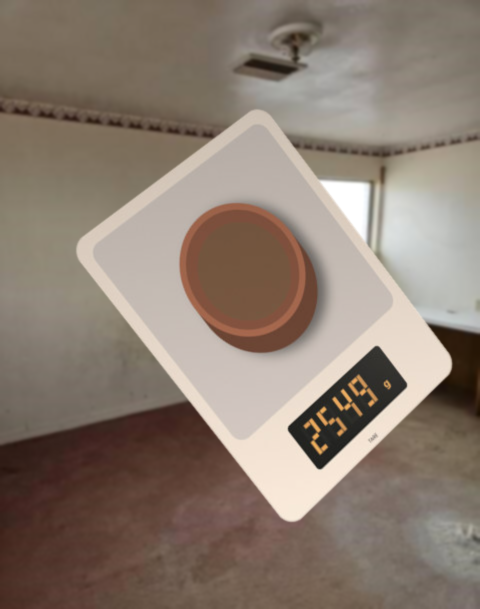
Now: {"value": 2549, "unit": "g"}
